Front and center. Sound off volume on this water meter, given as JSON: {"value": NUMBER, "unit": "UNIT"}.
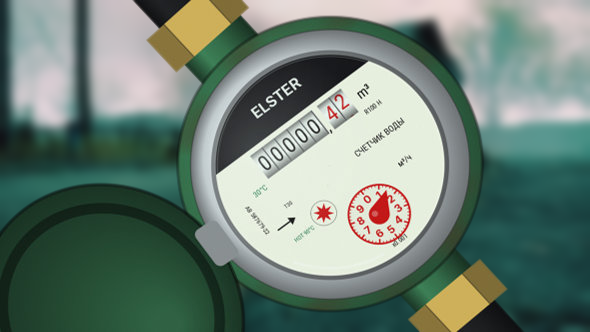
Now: {"value": 0.421, "unit": "m³"}
